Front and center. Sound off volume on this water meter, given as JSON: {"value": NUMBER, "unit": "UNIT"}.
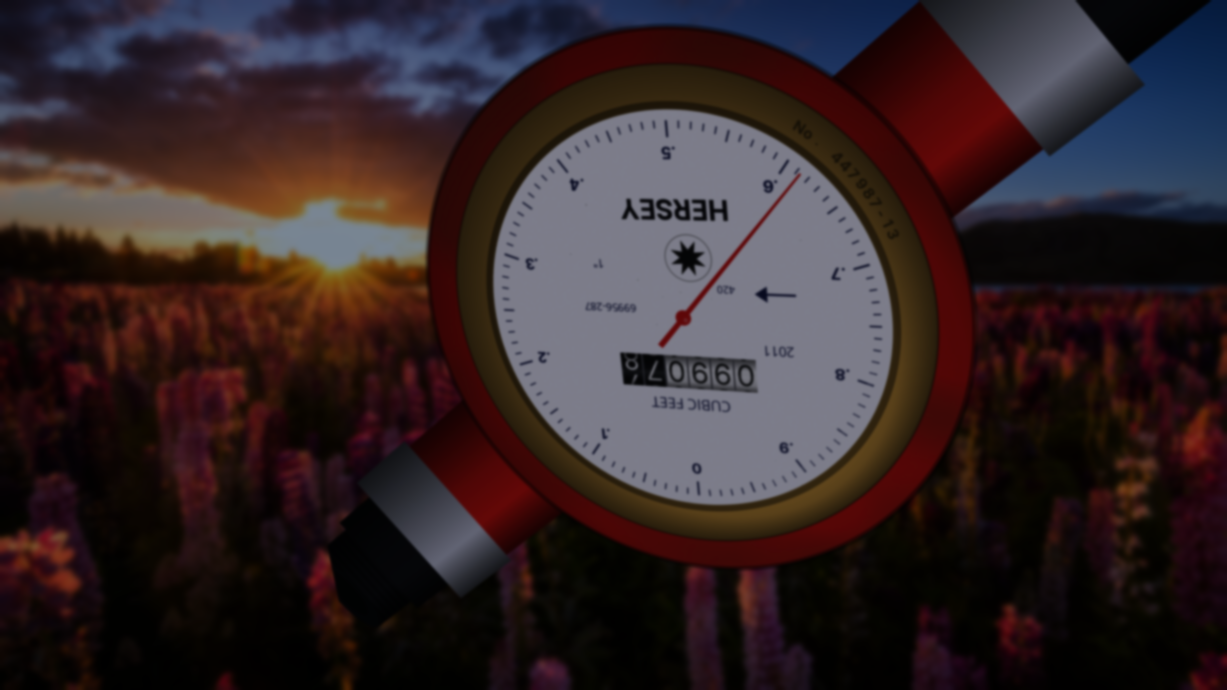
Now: {"value": 99077.61, "unit": "ft³"}
